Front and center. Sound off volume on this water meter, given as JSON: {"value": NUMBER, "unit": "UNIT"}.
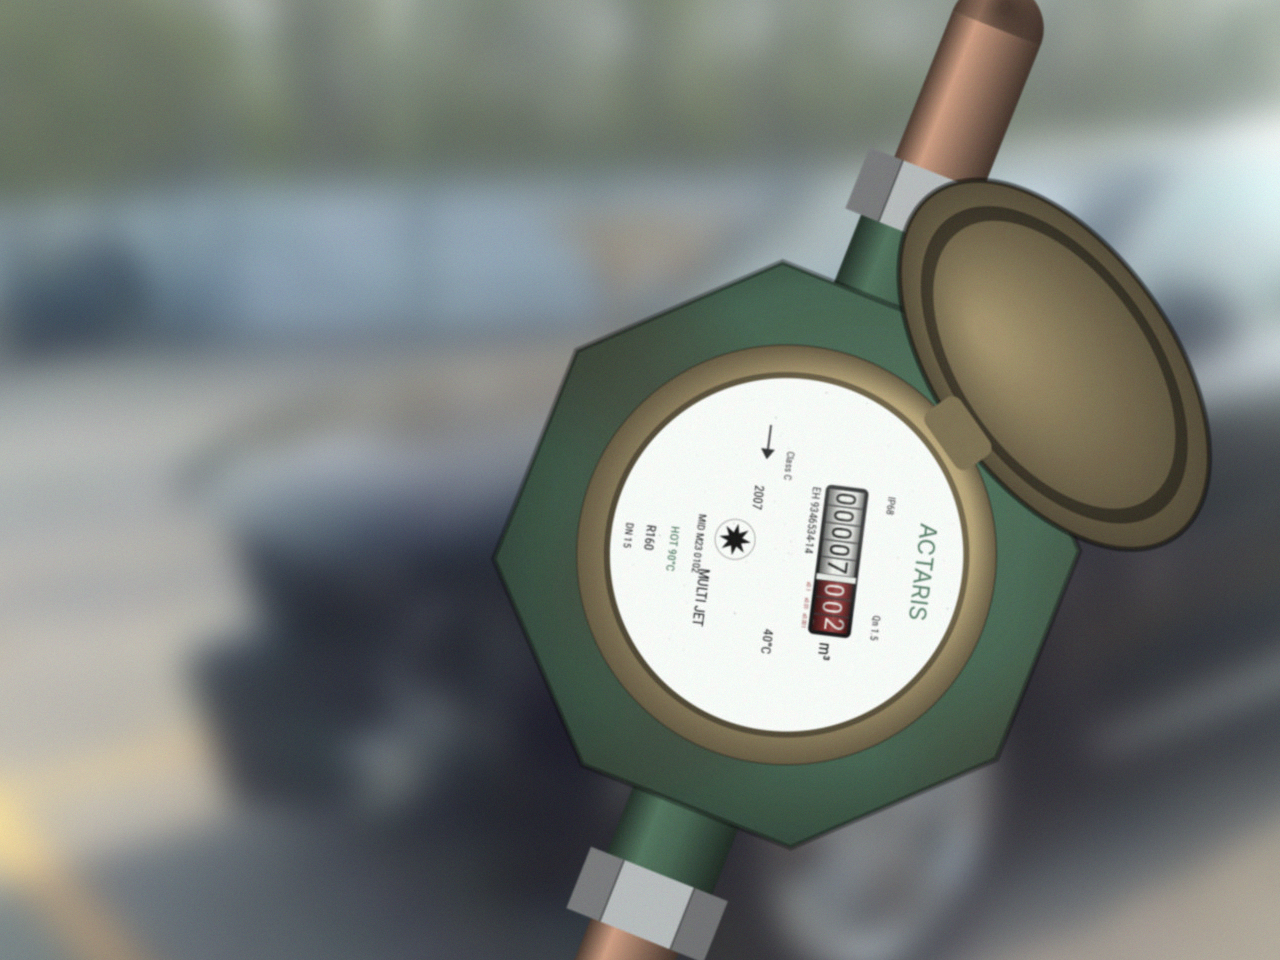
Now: {"value": 7.002, "unit": "m³"}
